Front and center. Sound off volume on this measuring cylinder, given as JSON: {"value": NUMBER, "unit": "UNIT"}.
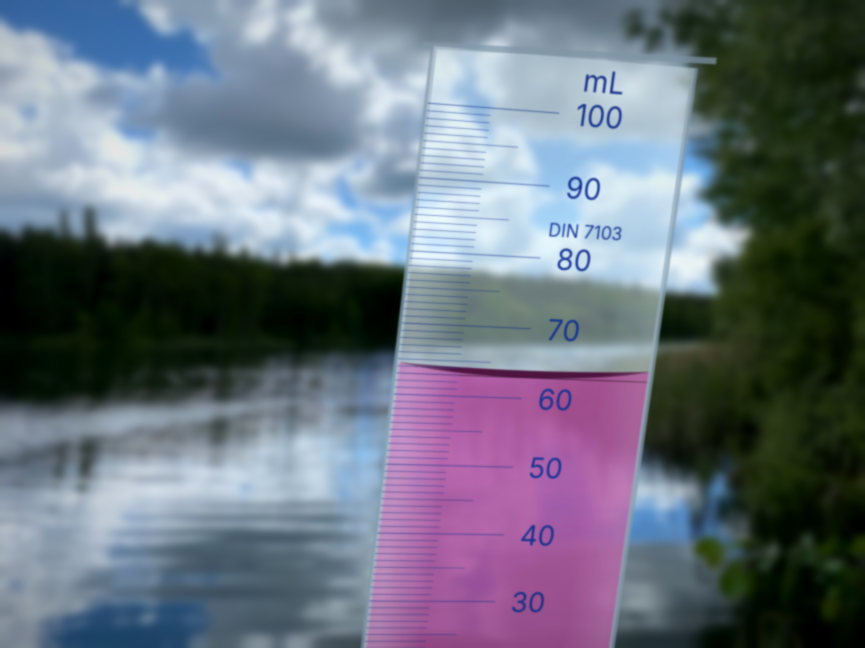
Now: {"value": 63, "unit": "mL"}
